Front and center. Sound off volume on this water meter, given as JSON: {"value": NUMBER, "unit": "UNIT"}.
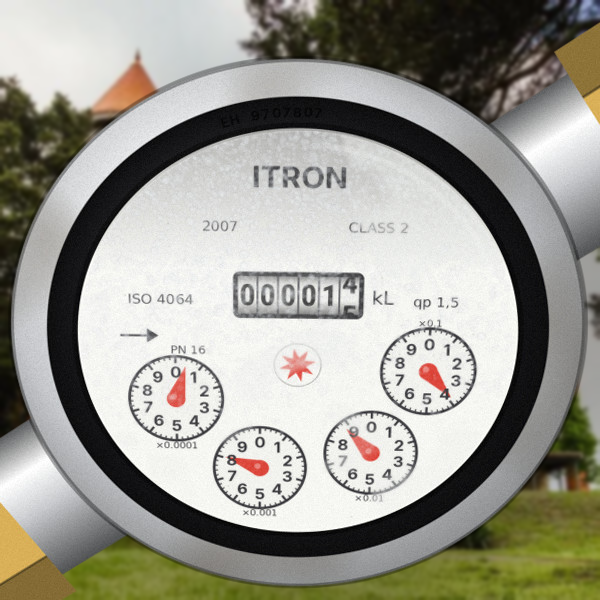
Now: {"value": 14.3880, "unit": "kL"}
